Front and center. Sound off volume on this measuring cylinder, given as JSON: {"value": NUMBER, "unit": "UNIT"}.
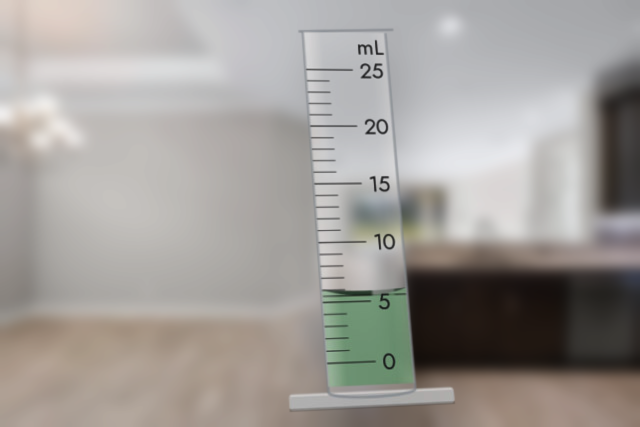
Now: {"value": 5.5, "unit": "mL"}
